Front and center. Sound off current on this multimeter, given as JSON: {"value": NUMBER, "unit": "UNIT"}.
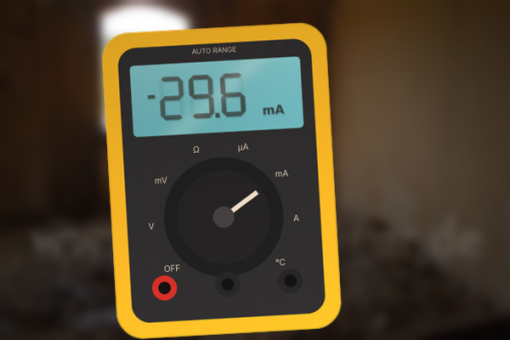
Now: {"value": -29.6, "unit": "mA"}
